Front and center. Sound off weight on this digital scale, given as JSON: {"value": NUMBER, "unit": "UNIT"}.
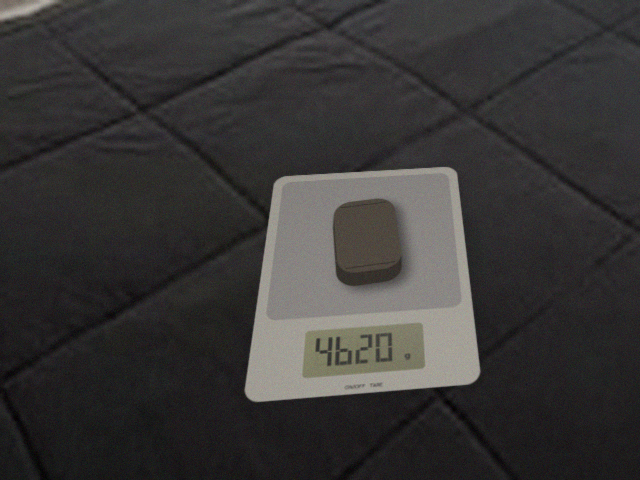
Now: {"value": 4620, "unit": "g"}
